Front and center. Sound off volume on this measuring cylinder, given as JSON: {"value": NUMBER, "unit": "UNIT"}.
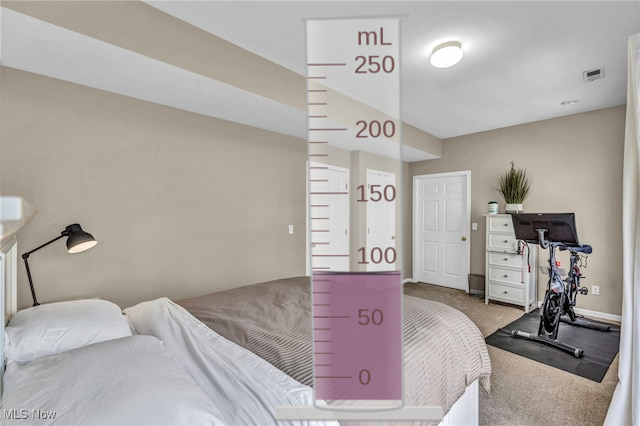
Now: {"value": 85, "unit": "mL"}
